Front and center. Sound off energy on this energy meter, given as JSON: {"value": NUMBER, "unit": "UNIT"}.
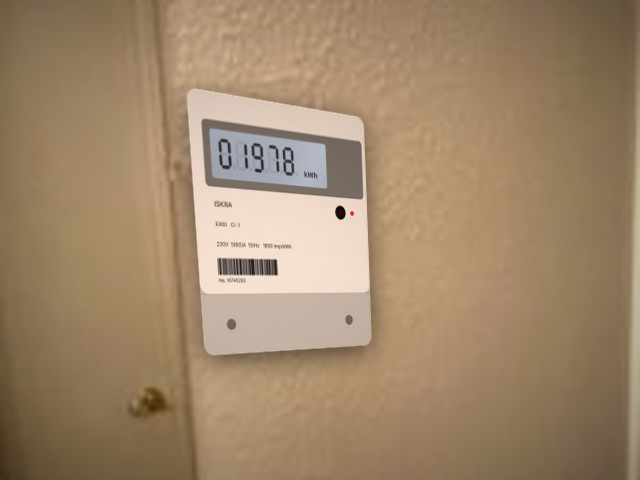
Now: {"value": 1978, "unit": "kWh"}
